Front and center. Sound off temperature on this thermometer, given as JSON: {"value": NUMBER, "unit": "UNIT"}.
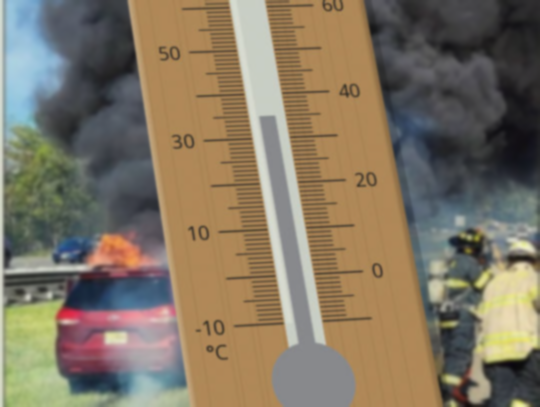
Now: {"value": 35, "unit": "°C"}
